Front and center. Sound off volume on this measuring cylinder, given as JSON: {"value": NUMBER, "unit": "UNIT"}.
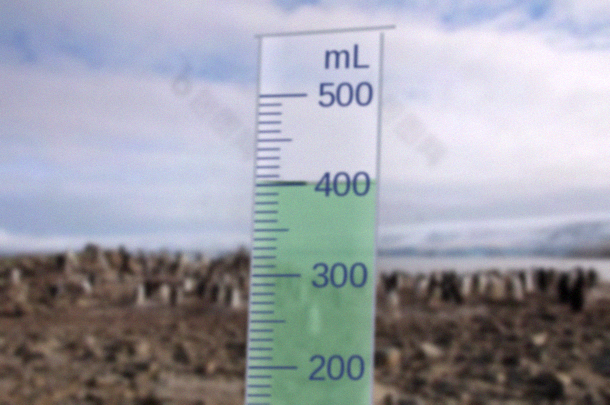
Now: {"value": 400, "unit": "mL"}
